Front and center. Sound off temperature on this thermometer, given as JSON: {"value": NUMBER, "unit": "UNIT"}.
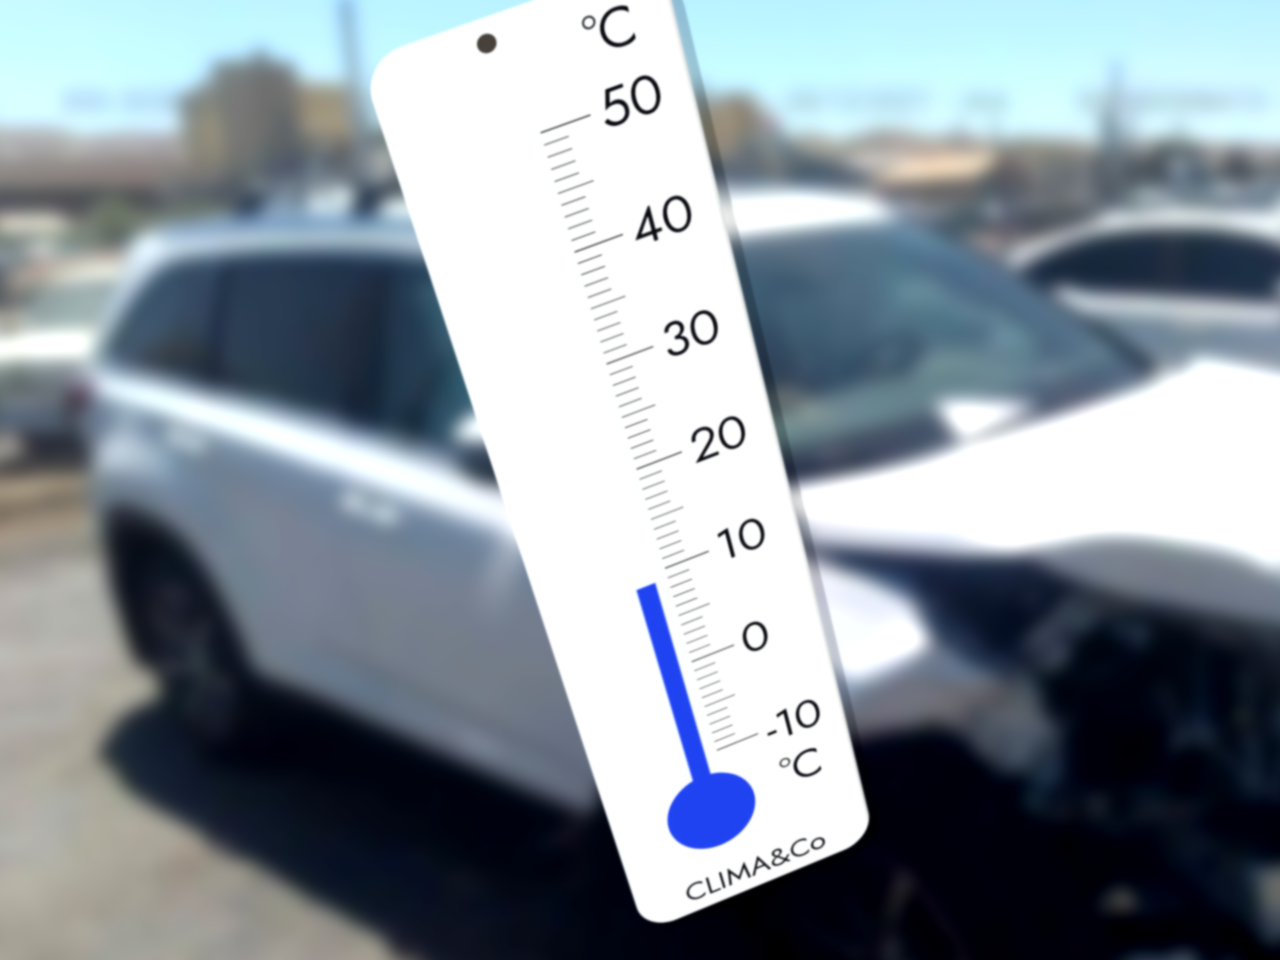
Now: {"value": 9, "unit": "°C"}
